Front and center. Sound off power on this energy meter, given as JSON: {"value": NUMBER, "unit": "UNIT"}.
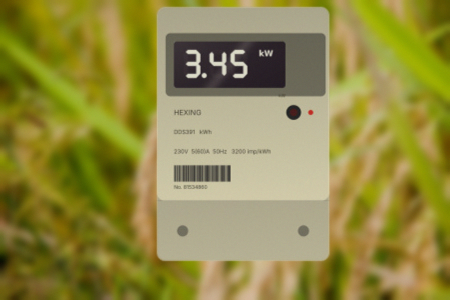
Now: {"value": 3.45, "unit": "kW"}
